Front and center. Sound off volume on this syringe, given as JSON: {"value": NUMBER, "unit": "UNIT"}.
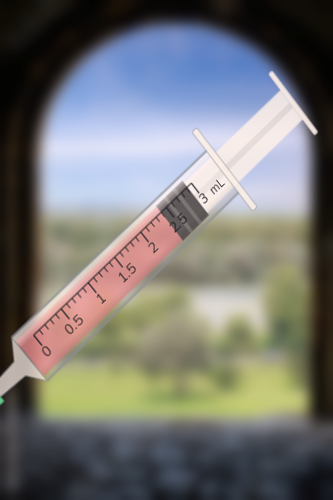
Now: {"value": 2.4, "unit": "mL"}
